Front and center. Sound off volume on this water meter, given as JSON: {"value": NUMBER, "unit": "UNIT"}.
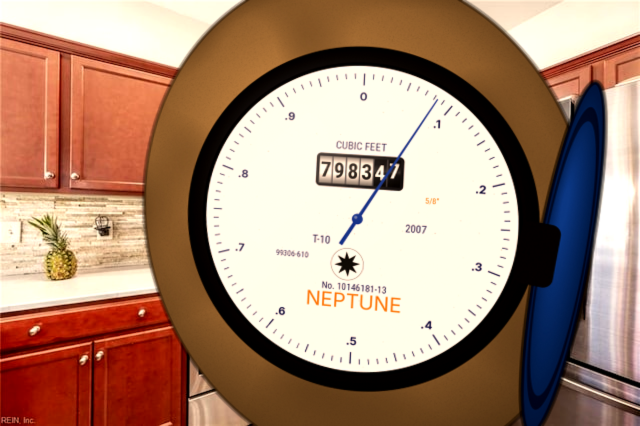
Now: {"value": 798347.08, "unit": "ft³"}
